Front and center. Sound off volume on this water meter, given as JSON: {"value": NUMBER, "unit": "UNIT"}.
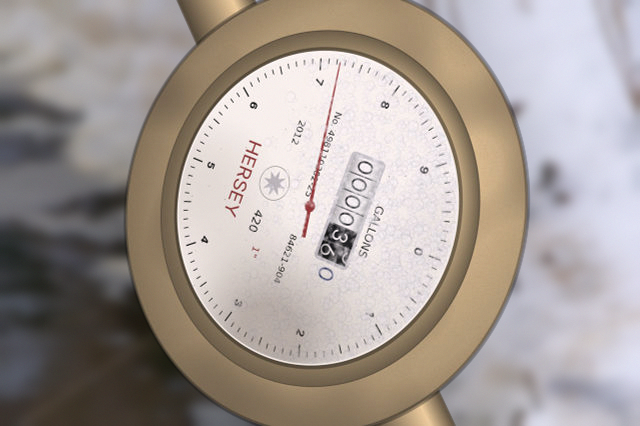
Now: {"value": 357.2, "unit": "gal"}
